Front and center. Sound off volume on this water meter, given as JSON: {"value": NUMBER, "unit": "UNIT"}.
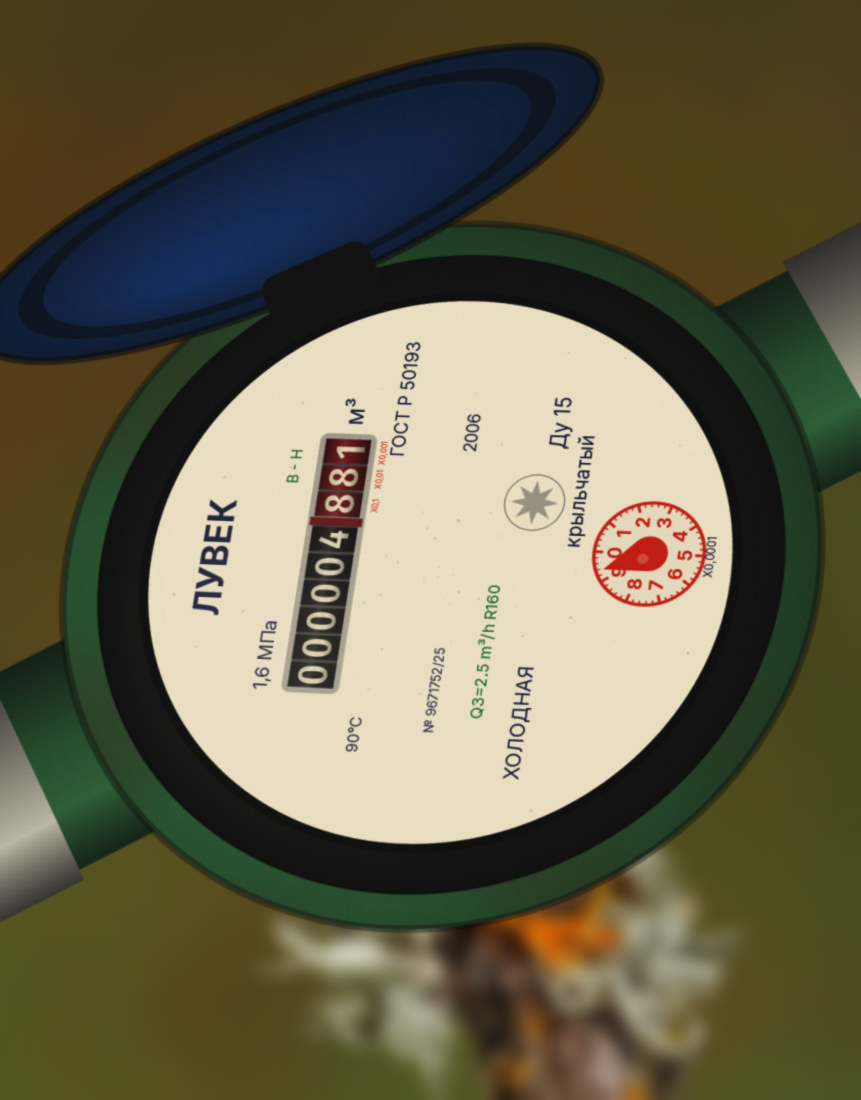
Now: {"value": 4.8809, "unit": "m³"}
